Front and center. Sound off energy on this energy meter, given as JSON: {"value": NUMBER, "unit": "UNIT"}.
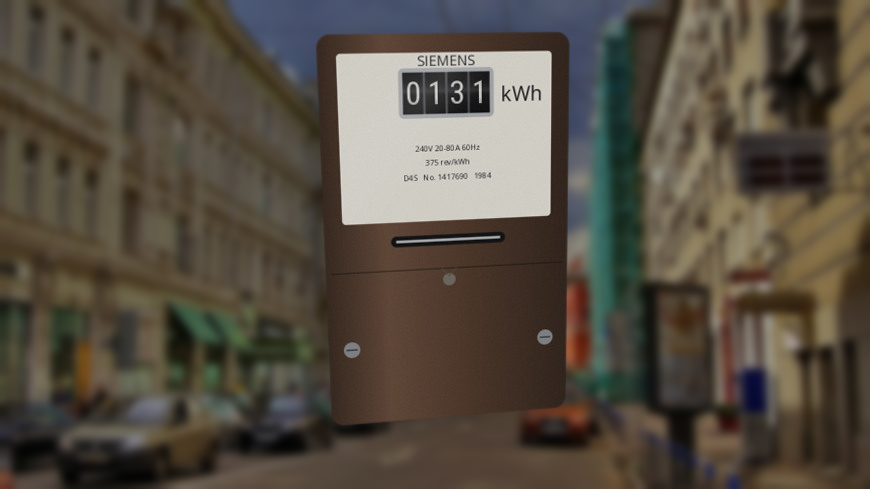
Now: {"value": 131, "unit": "kWh"}
